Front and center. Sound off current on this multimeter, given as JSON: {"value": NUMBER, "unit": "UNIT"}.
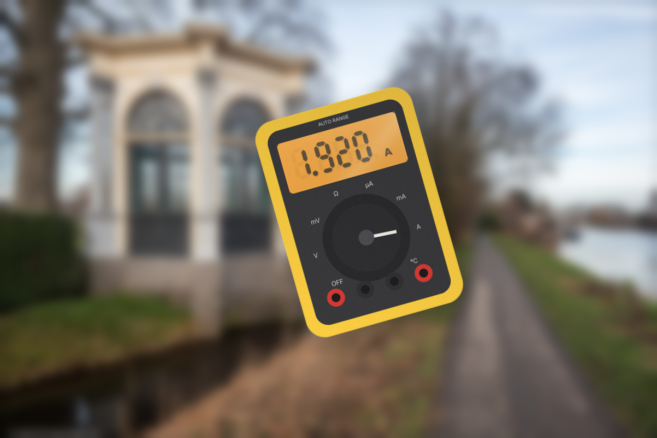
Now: {"value": 1.920, "unit": "A"}
